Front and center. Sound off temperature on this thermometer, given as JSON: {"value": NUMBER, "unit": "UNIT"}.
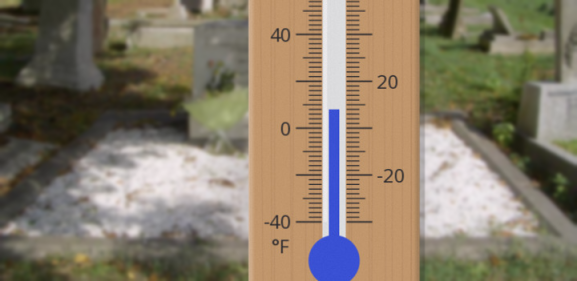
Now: {"value": 8, "unit": "°F"}
